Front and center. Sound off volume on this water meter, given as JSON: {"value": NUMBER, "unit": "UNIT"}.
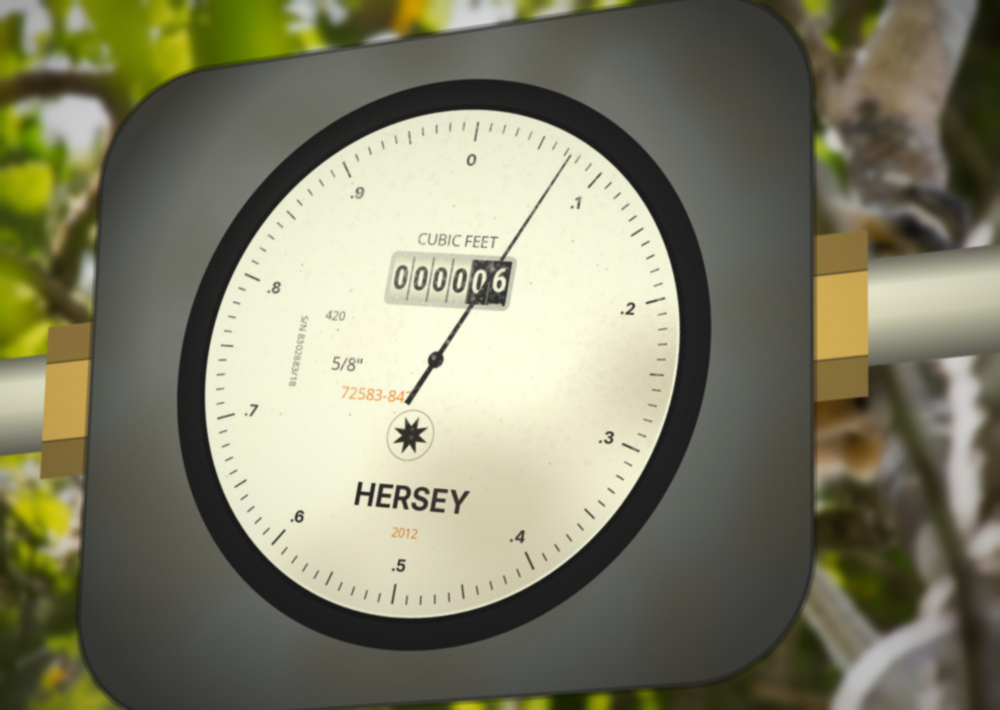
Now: {"value": 6.07, "unit": "ft³"}
